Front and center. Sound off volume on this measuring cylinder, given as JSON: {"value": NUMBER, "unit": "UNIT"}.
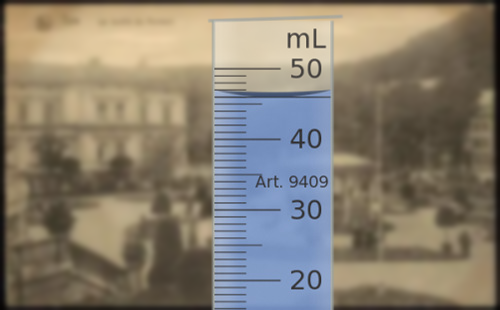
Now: {"value": 46, "unit": "mL"}
